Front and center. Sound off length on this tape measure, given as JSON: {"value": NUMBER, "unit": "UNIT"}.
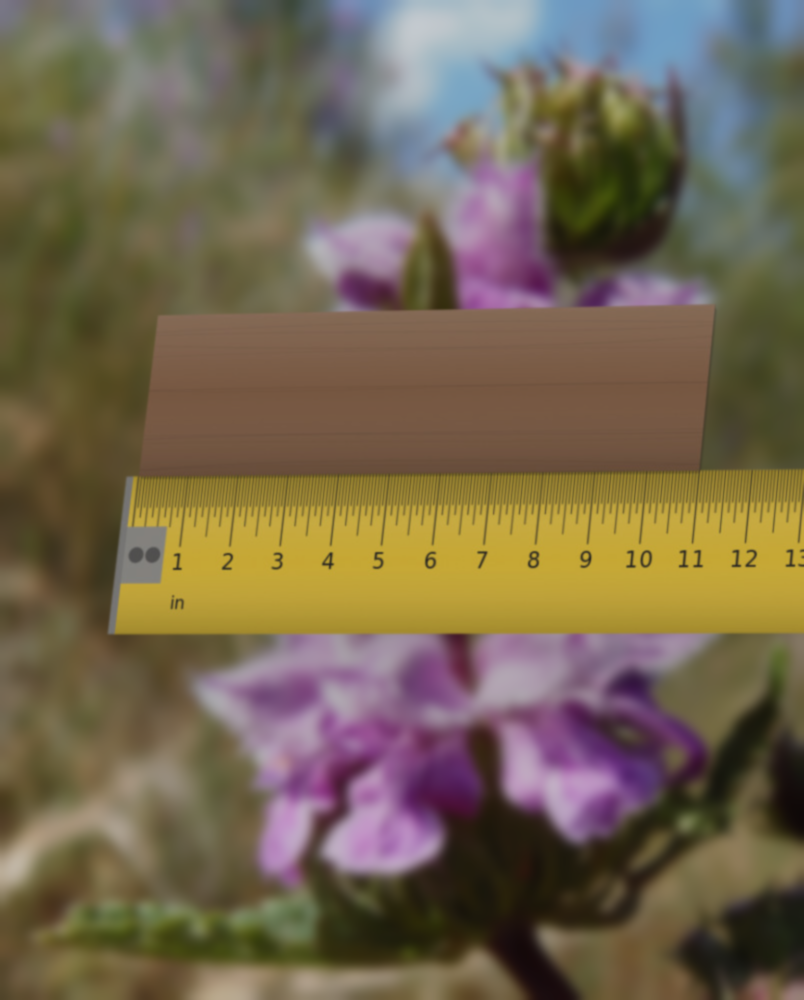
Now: {"value": 11, "unit": "in"}
